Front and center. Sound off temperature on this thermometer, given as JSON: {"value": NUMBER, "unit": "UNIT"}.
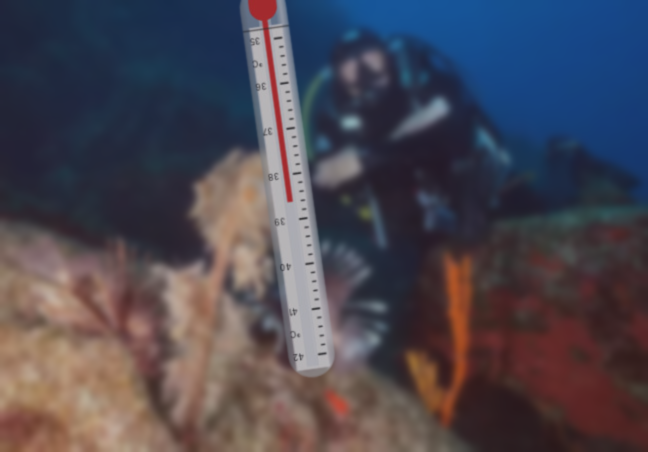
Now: {"value": 38.6, "unit": "°C"}
